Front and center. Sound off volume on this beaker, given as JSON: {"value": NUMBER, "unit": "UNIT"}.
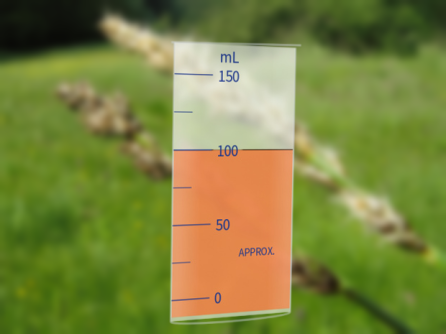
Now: {"value": 100, "unit": "mL"}
